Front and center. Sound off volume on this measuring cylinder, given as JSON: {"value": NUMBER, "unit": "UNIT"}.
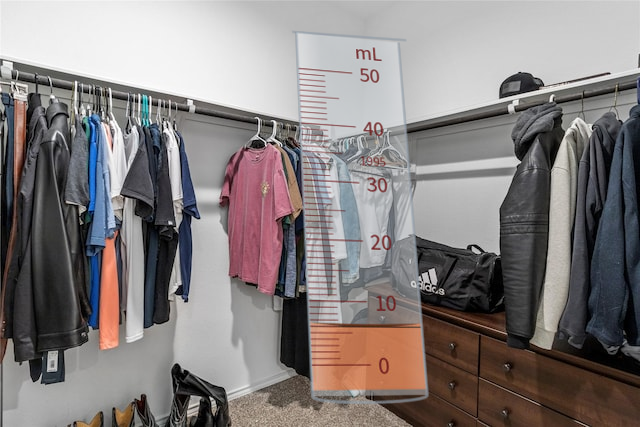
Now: {"value": 6, "unit": "mL"}
